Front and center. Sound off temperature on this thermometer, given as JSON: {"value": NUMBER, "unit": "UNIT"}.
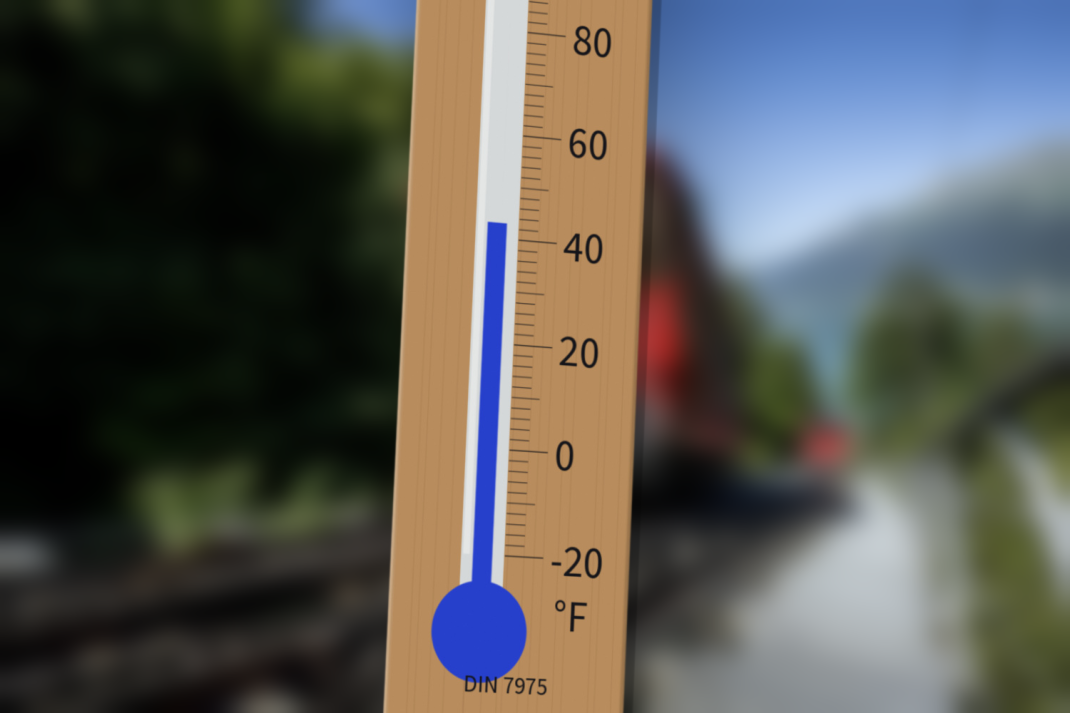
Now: {"value": 43, "unit": "°F"}
